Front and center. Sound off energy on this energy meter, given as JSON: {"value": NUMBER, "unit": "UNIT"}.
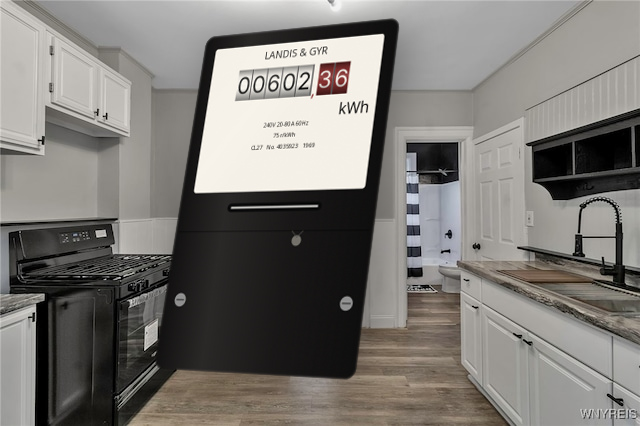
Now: {"value": 602.36, "unit": "kWh"}
